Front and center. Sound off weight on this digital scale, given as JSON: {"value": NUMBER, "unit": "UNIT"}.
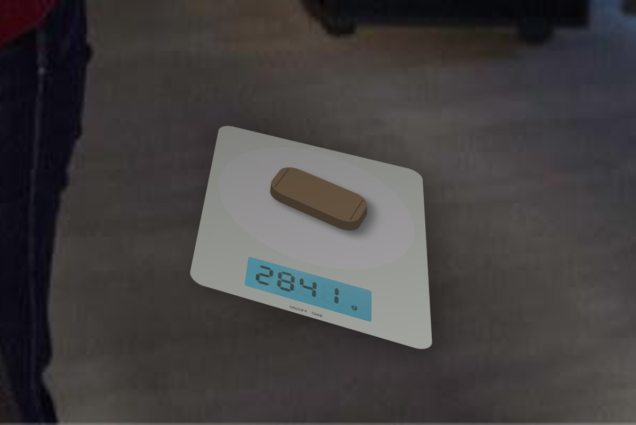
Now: {"value": 2841, "unit": "g"}
